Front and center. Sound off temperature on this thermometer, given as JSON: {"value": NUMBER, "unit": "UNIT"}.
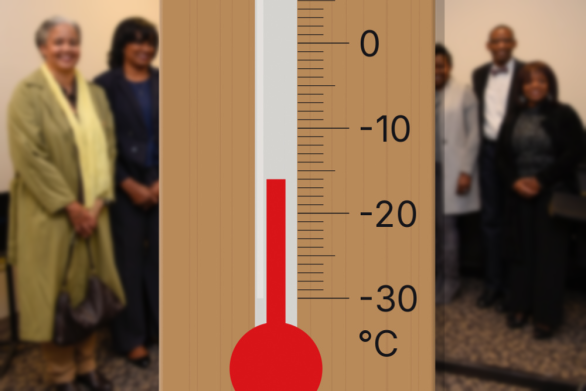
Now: {"value": -16, "unit": "°C"}
